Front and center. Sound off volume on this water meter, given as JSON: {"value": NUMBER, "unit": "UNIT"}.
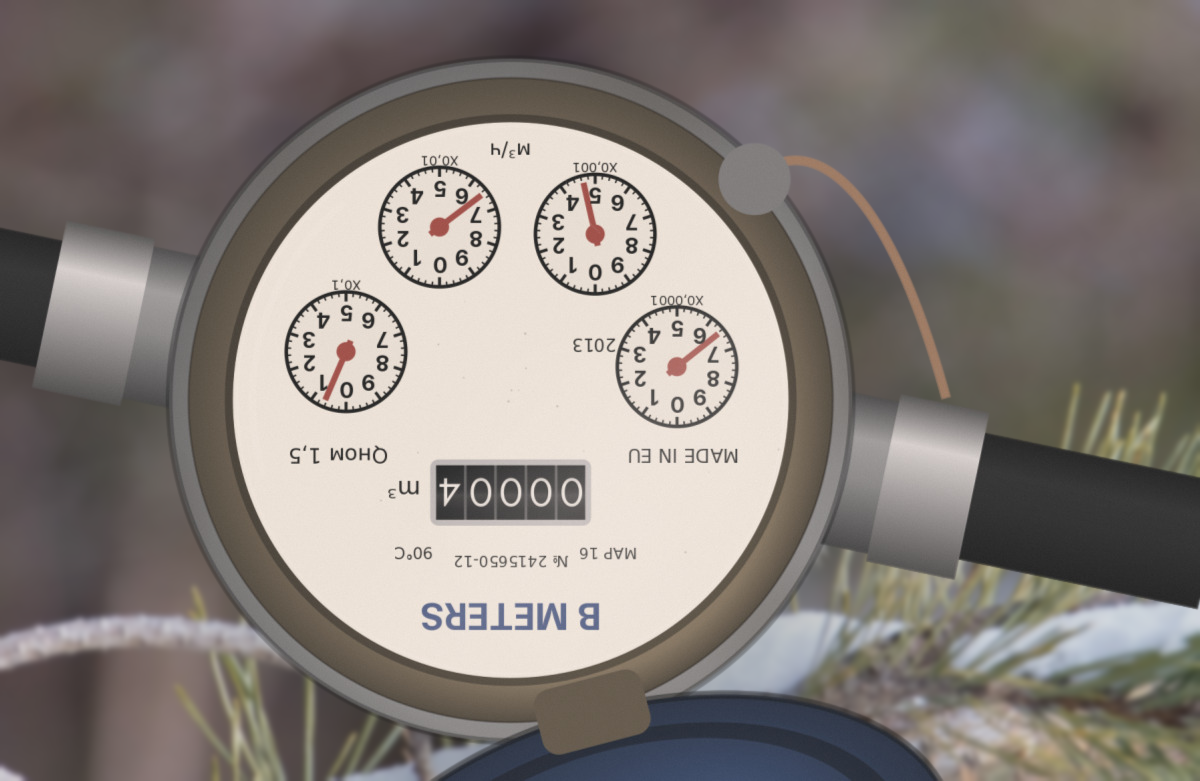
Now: {"value": 4.0646, "unit": "m³"}
